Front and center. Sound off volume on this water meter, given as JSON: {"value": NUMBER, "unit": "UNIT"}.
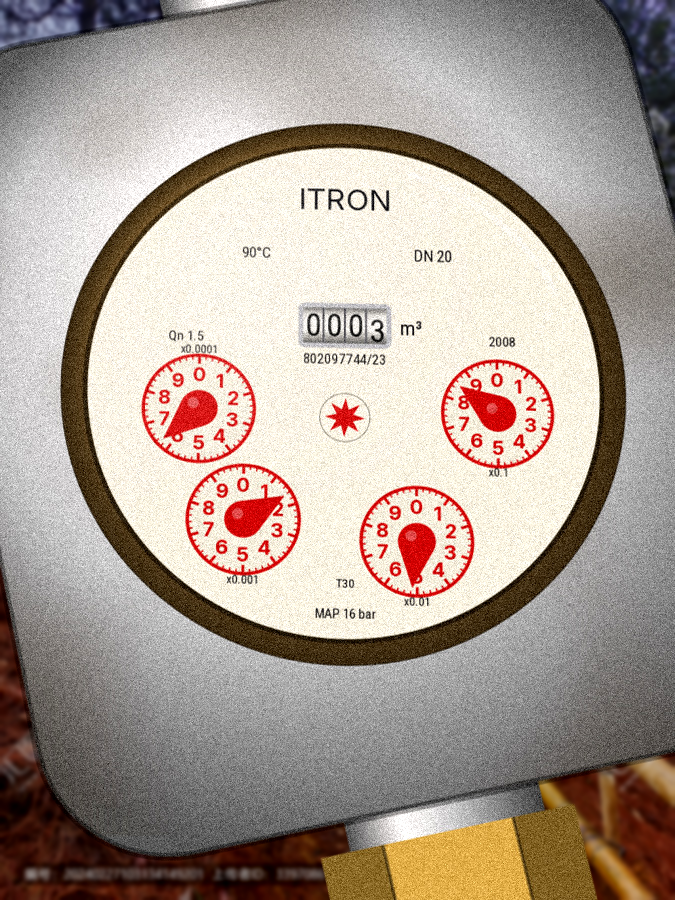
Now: {"value": 2.8516, "unit": "m³"}
